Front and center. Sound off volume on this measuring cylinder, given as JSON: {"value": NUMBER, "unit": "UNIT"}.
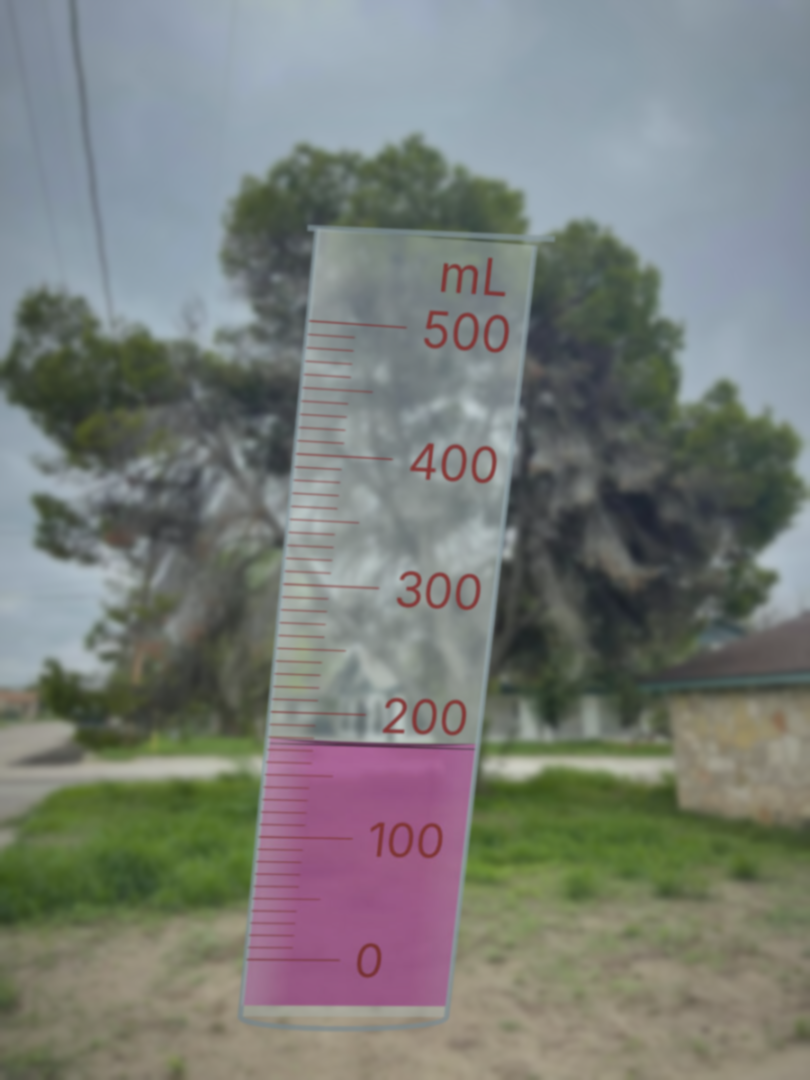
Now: {"value": 175, "unit": "mL"}
